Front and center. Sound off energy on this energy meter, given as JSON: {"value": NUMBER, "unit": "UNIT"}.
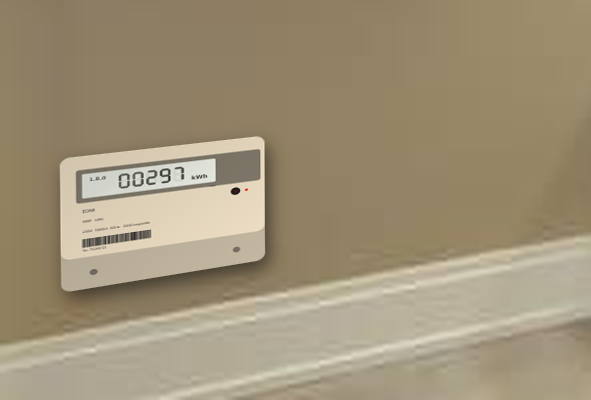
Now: {"value": 297, "unit": "kWh"}
